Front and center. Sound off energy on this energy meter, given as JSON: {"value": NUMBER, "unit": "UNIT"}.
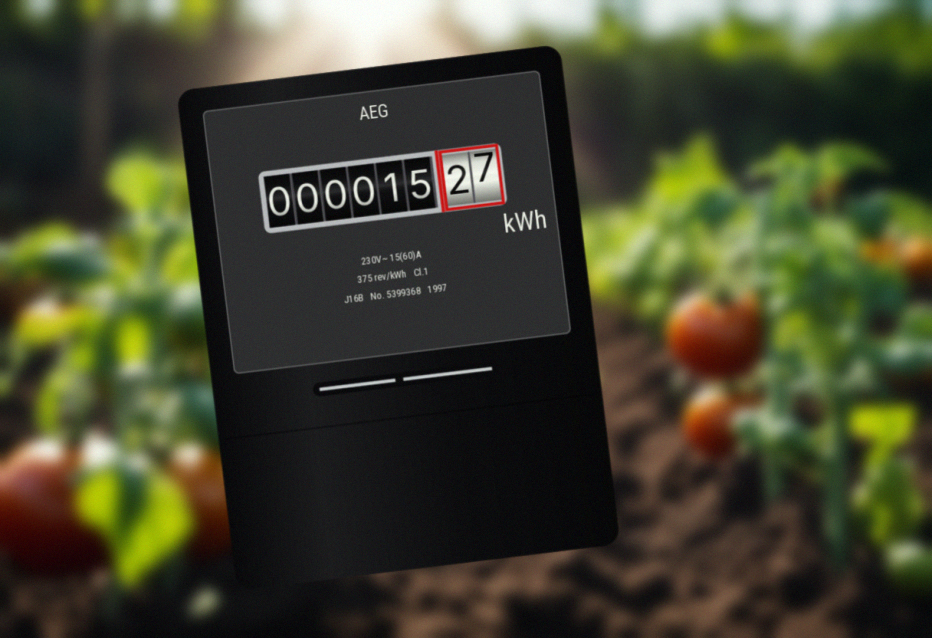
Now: {"value": 15.27, "unit": "kWh"}
